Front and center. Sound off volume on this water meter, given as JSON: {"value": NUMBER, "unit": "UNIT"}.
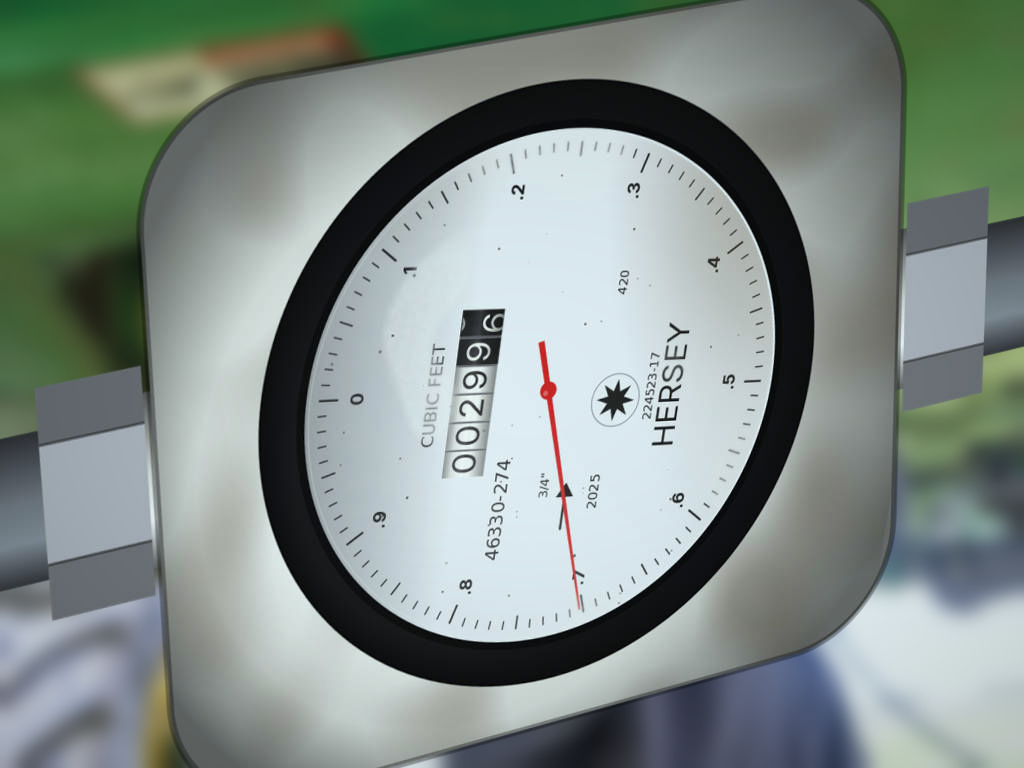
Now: {"value": 2995.70, "unit": "ft³"}
